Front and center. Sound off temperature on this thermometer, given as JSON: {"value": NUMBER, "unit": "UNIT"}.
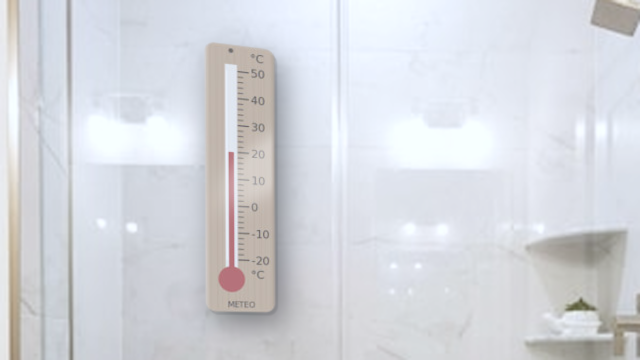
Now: {"value": 20, "unit": "°C"}
